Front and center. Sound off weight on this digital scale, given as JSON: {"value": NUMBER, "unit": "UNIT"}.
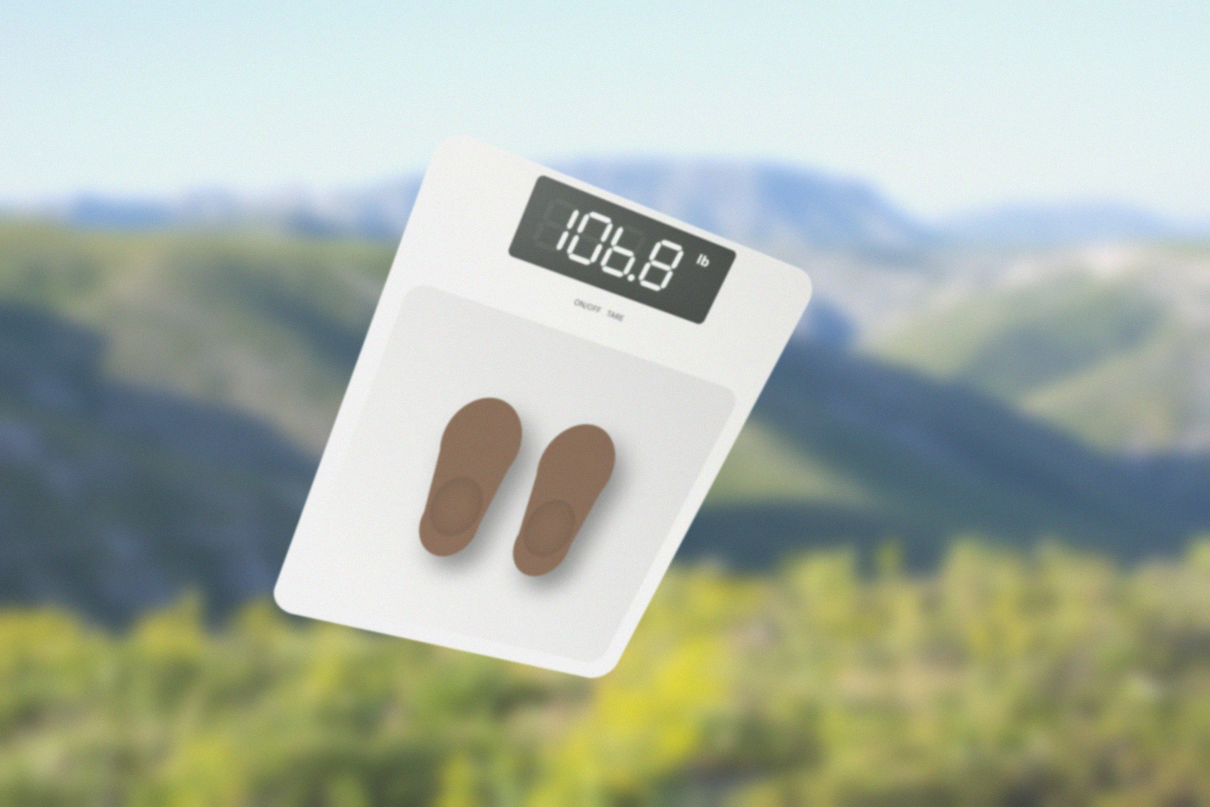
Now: {"value": 106.8, "unit": "lb"}
